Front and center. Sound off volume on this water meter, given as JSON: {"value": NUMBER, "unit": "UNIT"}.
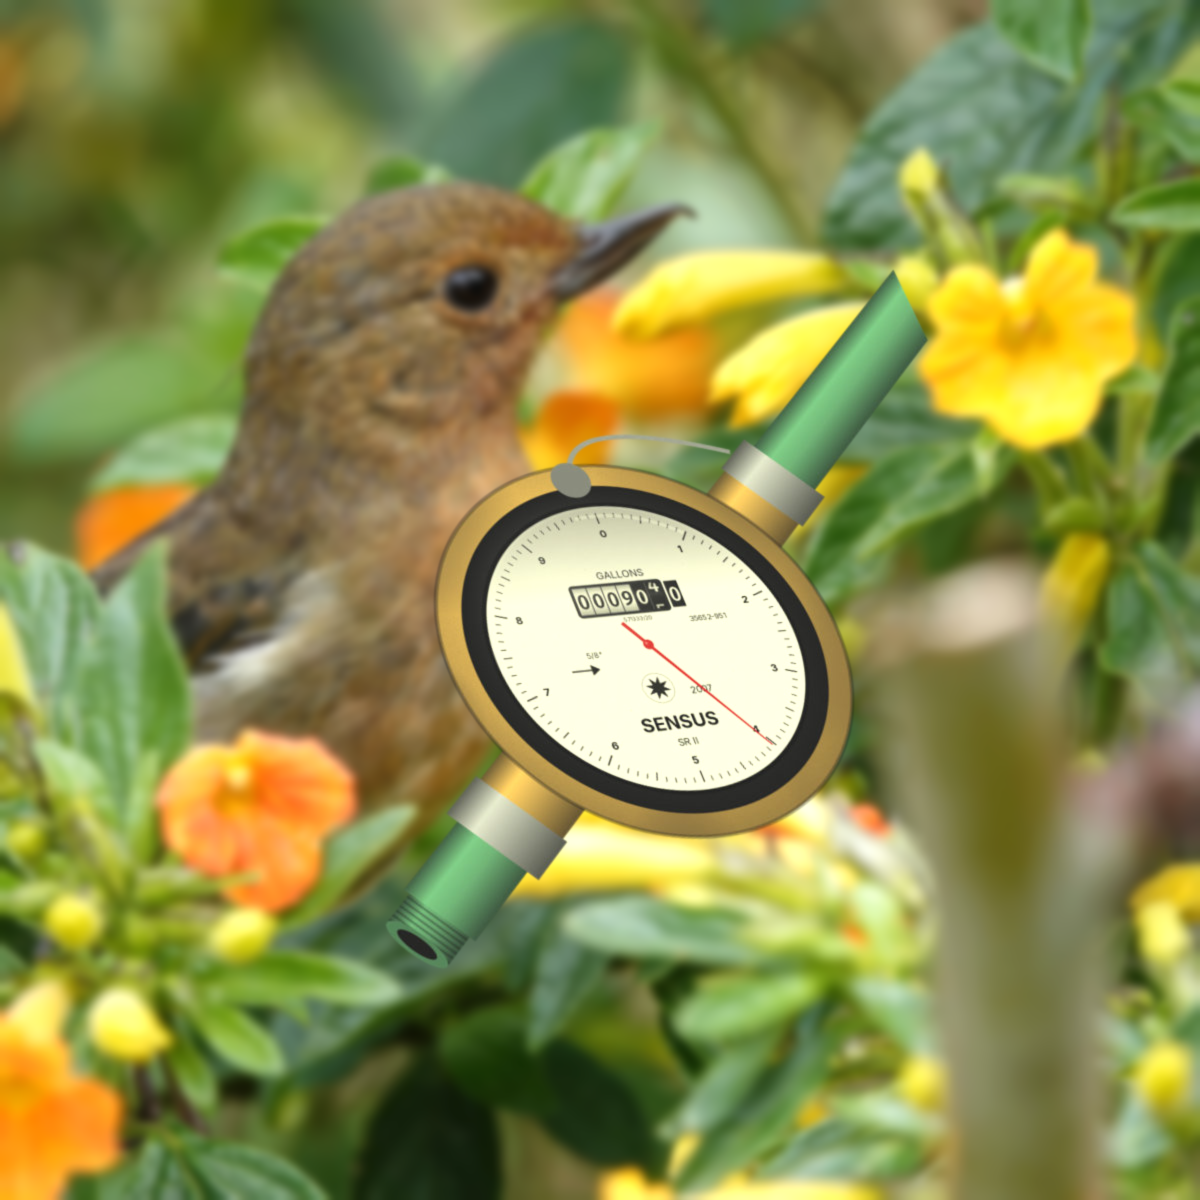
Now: {"value": 9044.0, "unit": "gal"}
